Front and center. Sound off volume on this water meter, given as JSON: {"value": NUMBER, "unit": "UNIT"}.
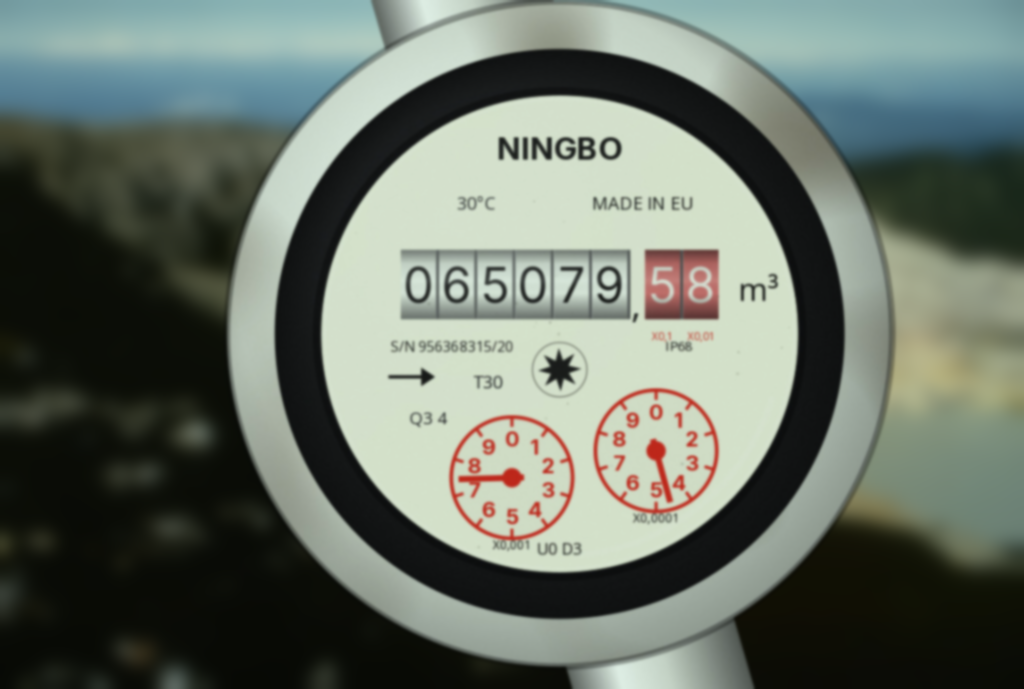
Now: {"value": 65079.5874, "unit": "m³"}
